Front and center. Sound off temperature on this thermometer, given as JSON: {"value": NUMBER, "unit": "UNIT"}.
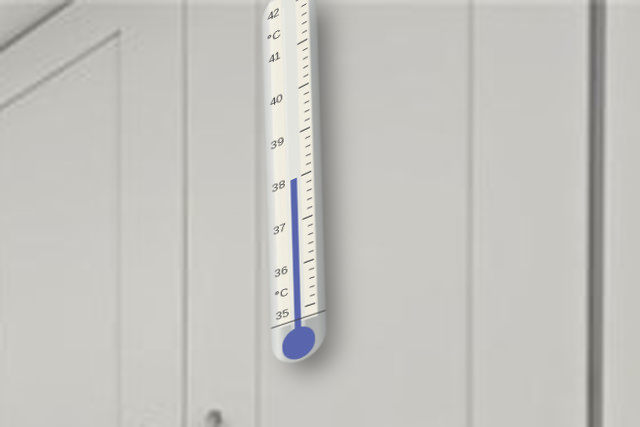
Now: {"value": 38, "unit": "°C"}
